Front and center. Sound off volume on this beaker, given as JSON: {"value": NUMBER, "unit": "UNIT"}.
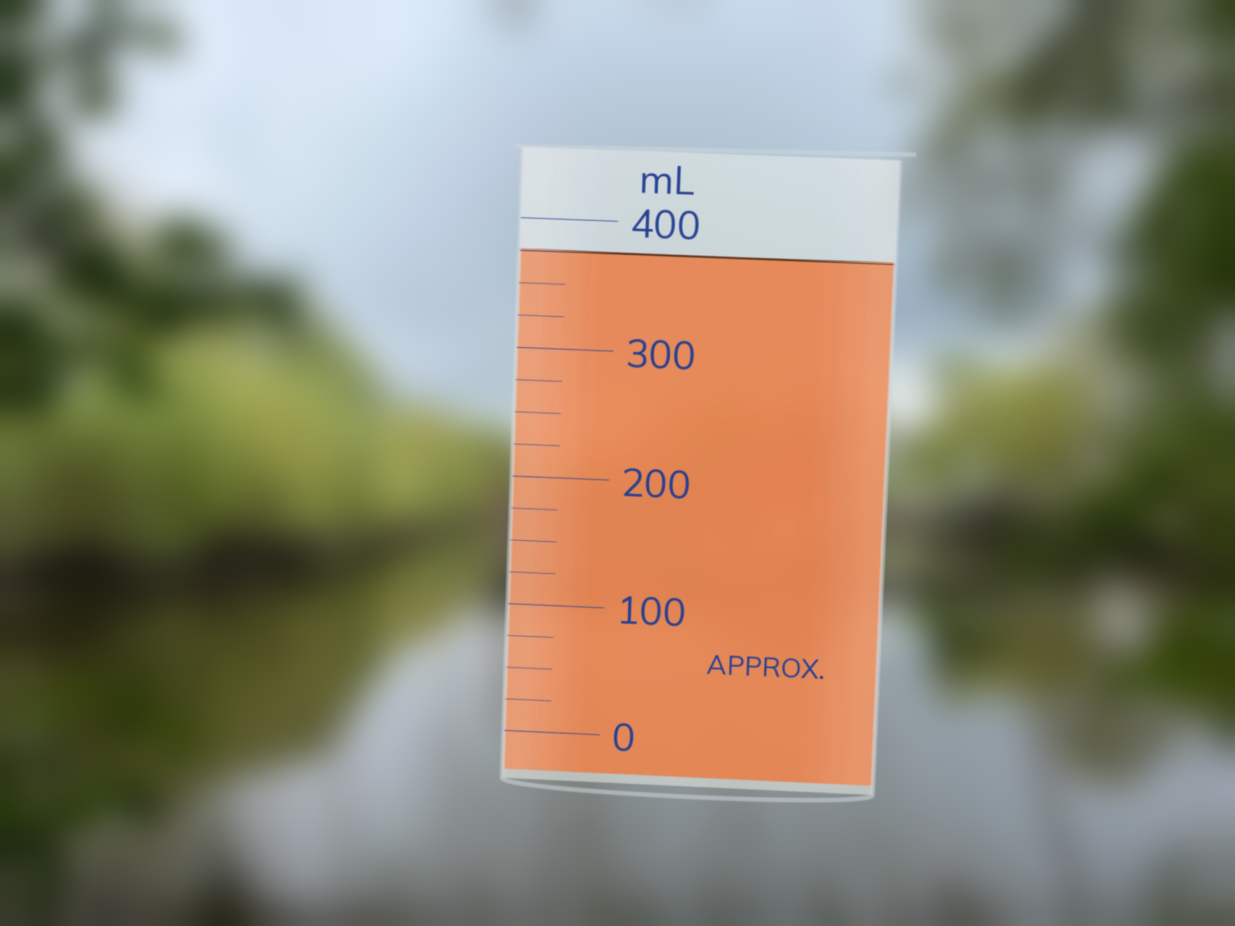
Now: {"value": 375, "unit": "mL"}
